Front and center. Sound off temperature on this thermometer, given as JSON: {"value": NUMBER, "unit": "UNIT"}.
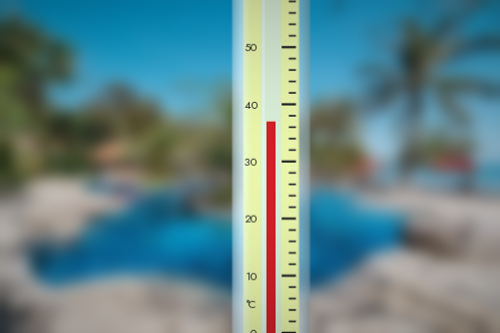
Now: {"value": 37, "unit": "°C"}
